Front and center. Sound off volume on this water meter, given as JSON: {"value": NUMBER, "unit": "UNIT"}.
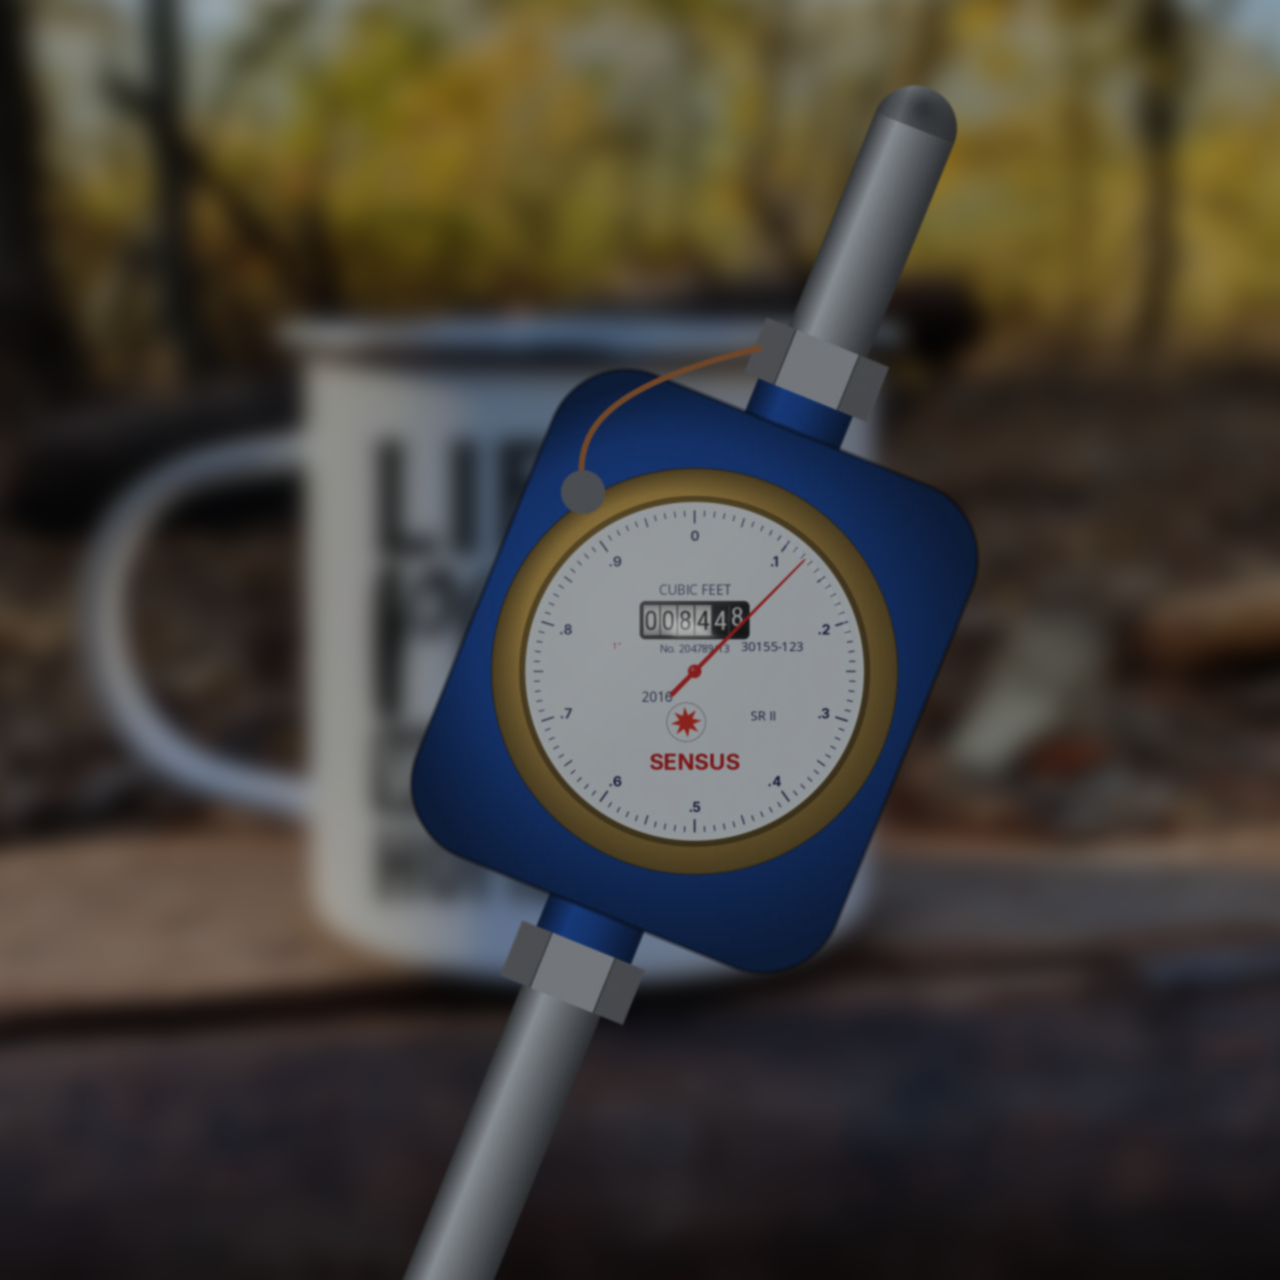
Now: {"value": 8448.12, "unit": "ft³"}
